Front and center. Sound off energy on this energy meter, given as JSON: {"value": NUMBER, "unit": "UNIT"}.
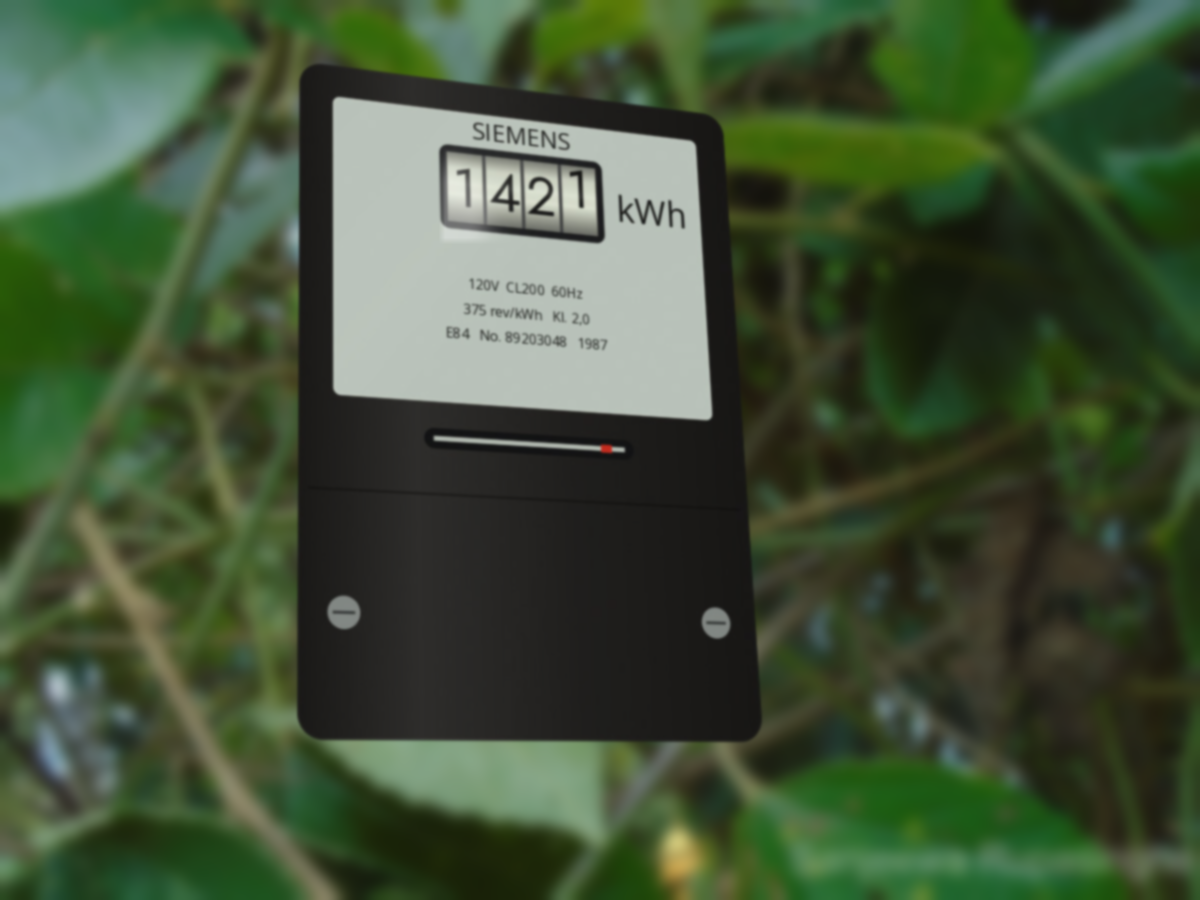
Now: {"value": 1421, "unit": "kWh"}
